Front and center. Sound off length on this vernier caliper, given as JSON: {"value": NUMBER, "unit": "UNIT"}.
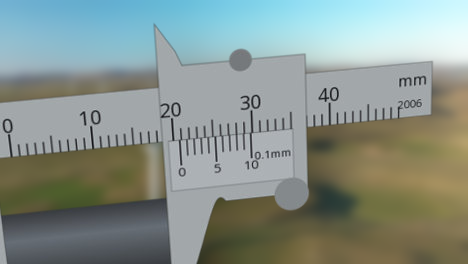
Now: {"value": 20.8, "unit": "mm"}
